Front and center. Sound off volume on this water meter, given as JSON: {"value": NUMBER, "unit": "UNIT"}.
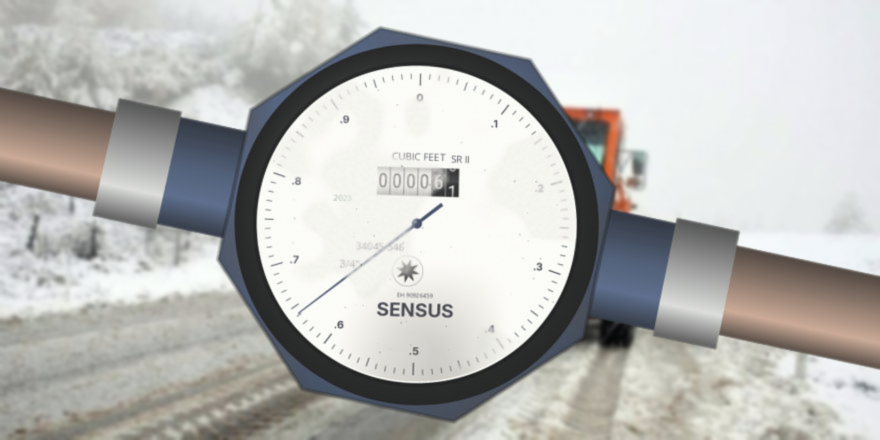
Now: {"value": 60.64, "unit": "ft³"}
